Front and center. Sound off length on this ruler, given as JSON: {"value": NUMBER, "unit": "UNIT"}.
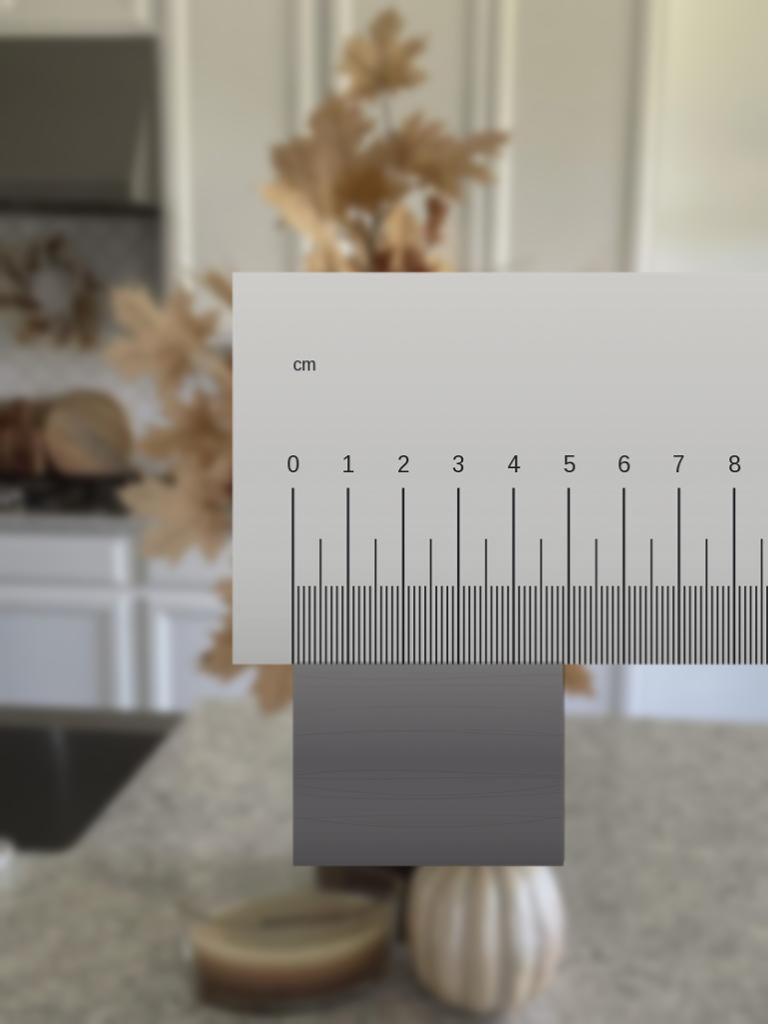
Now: {"value": 4.9, "unit": "cm"}
